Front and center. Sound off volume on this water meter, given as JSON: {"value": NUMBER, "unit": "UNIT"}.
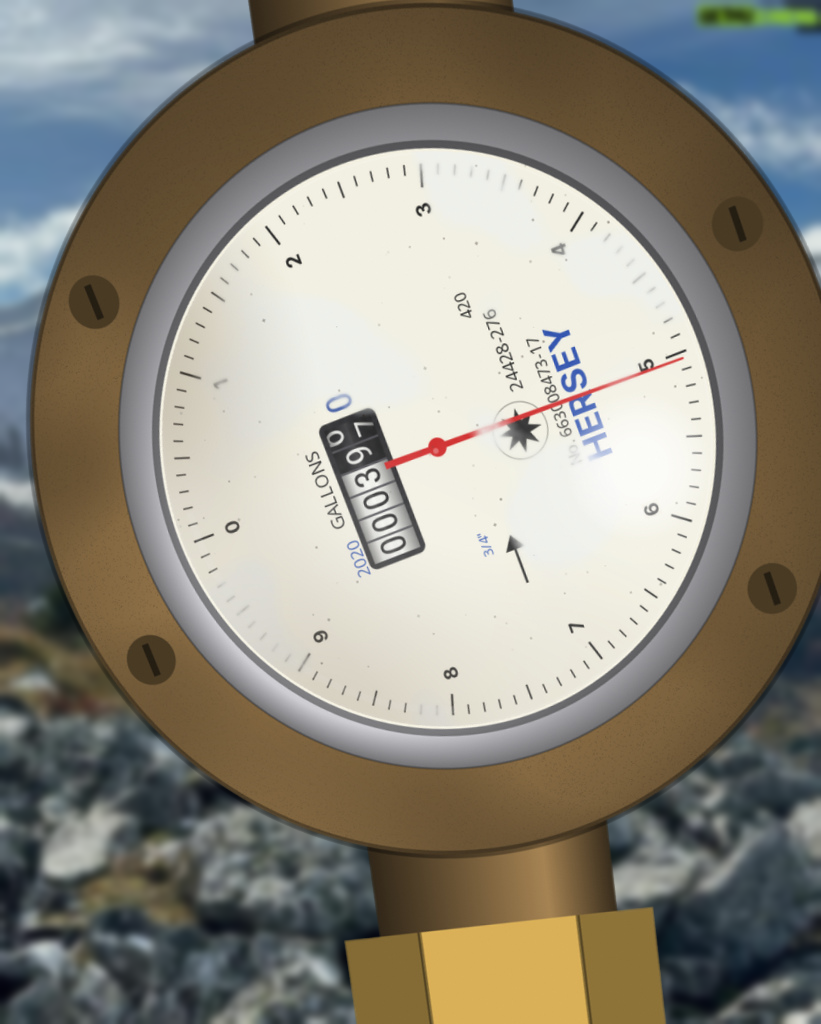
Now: {"value": 3965.0, "unit": "gal"}
